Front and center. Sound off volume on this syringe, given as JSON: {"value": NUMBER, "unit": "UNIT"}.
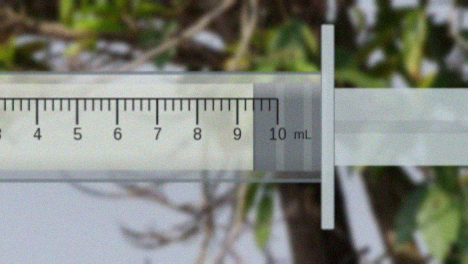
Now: {"value": 9.4, "unit": "mL"}
